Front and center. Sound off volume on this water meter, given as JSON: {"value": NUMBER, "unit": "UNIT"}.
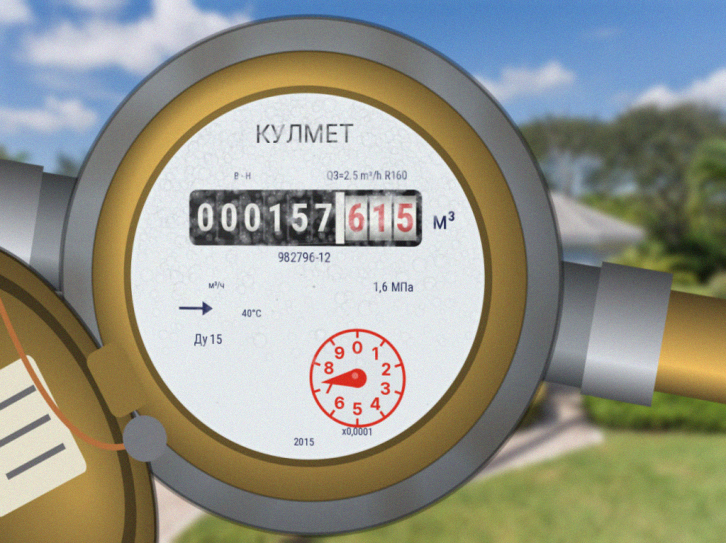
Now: {"value": 157.6157, "unit": "m³"}
